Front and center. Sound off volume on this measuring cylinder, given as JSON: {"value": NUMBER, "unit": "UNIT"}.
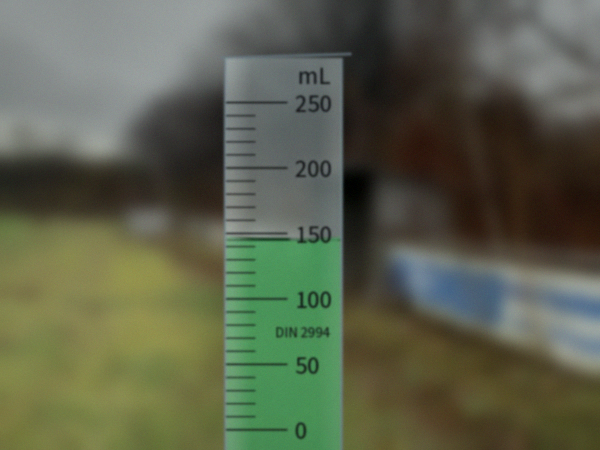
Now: {"value": 145, "unit": "mL"}
